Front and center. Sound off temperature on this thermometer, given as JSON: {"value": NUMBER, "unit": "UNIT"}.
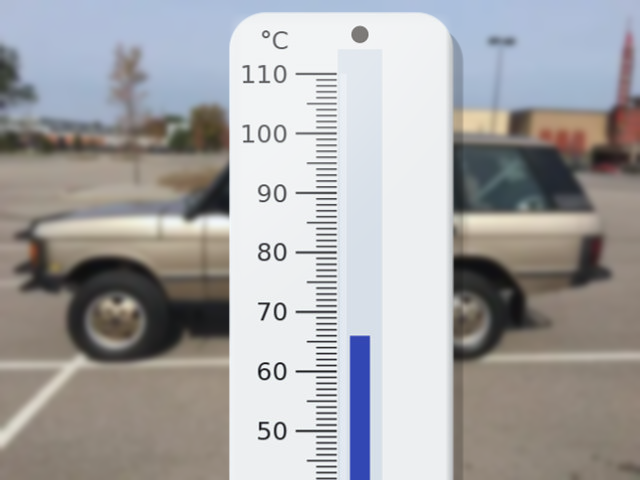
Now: {"value": 66, "unit": "°C"}
